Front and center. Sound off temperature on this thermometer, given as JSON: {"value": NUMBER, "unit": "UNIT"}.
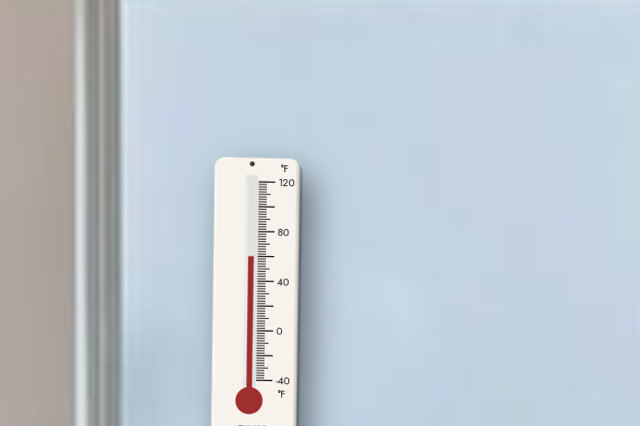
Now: {"value": 60, "unit": "°F"}
